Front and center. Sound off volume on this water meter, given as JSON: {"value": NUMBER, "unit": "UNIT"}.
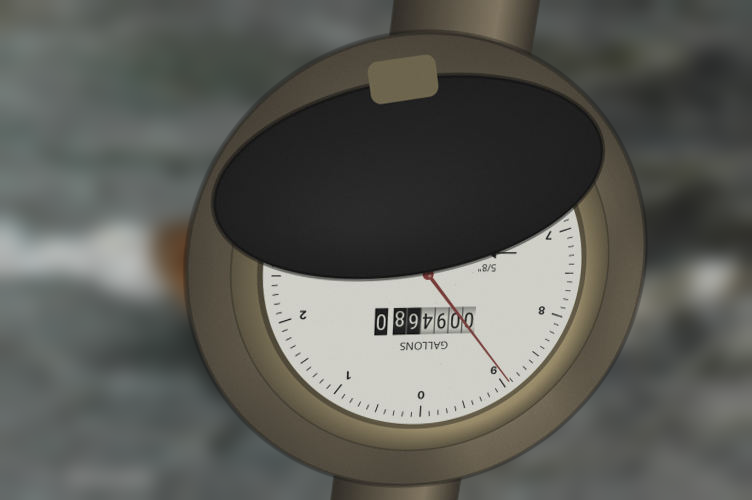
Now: {"value": 94678.9, "unit": "gal"}
